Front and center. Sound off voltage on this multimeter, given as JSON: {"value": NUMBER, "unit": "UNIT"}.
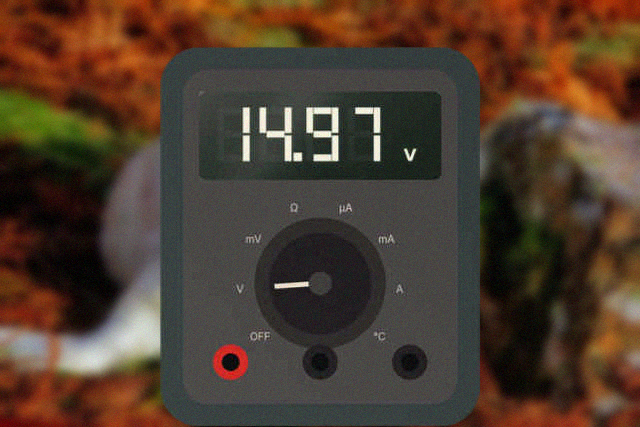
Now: {"value": 14.97, "unit": "V"}
